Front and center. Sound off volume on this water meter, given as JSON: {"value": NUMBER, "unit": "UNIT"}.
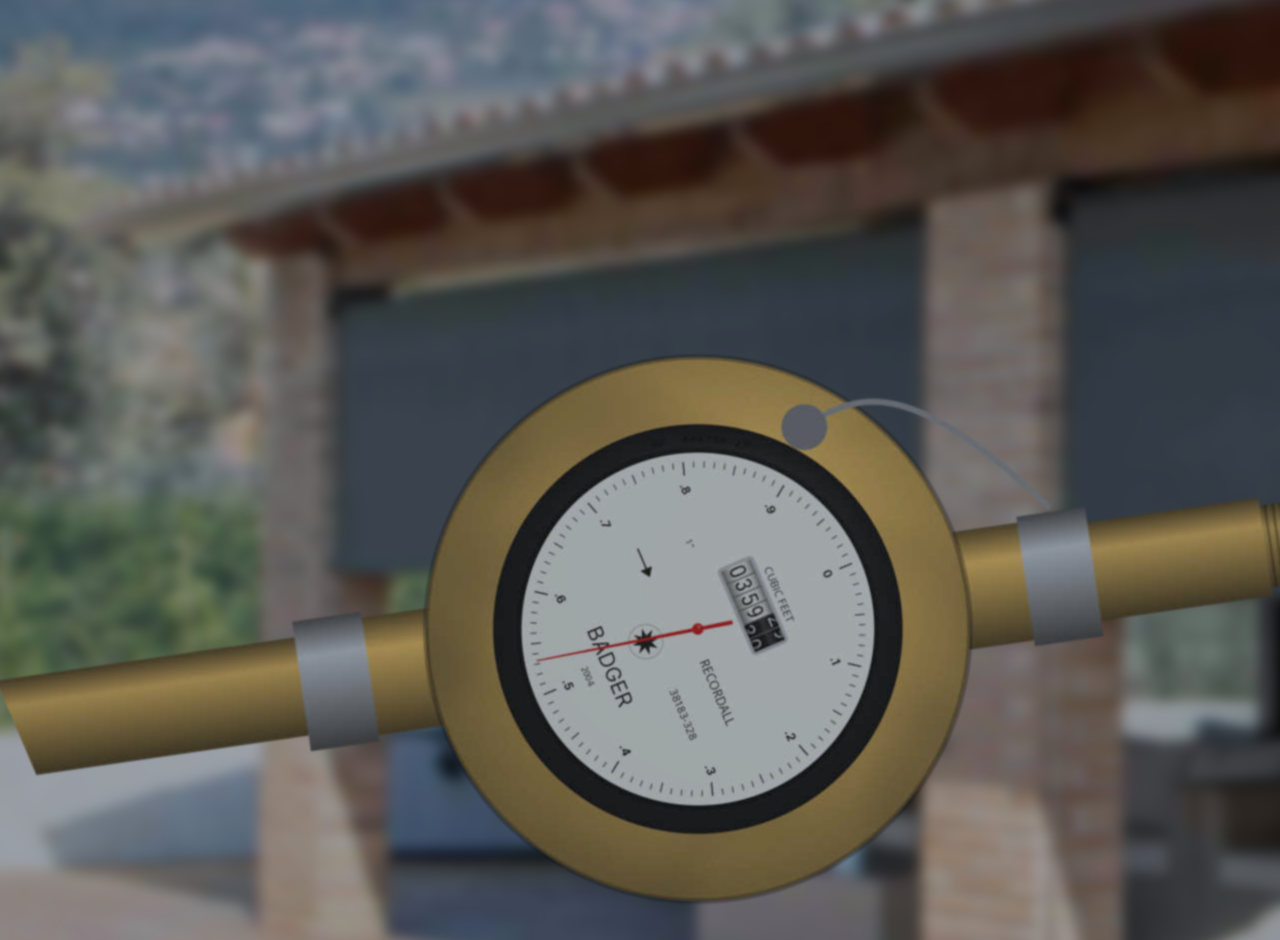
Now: {"value": 35929.53, "unit": "ft³"}
